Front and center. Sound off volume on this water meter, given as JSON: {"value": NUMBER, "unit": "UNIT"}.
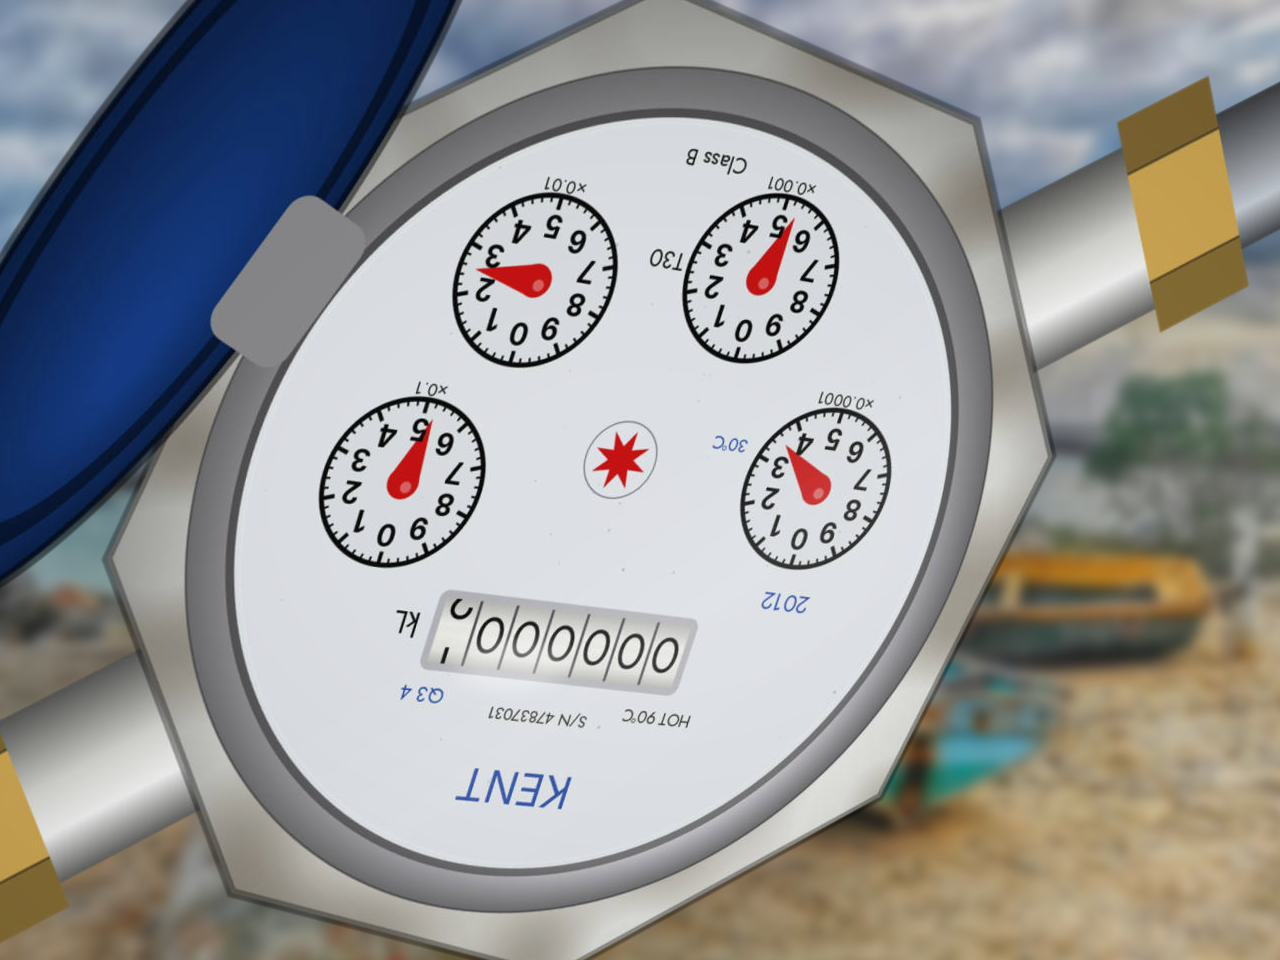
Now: {"value": 1.5253, "unit": "kL"}
